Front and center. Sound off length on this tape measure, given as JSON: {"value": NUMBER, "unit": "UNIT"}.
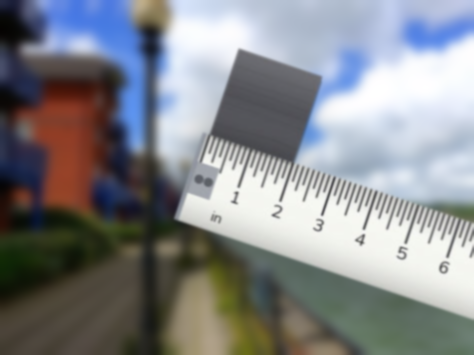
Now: {"value": 2, "unit": "in"}
